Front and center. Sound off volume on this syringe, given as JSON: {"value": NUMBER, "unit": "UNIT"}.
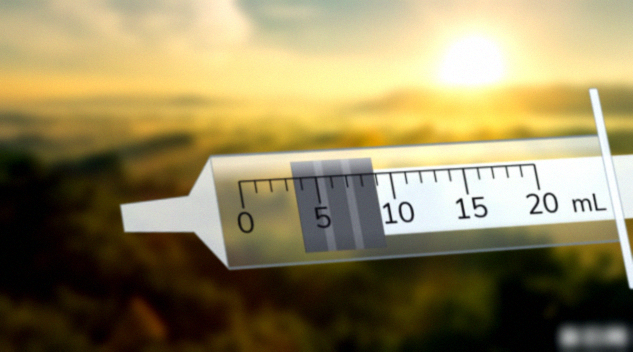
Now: {"value": 3.5, "unit": "mL"}
